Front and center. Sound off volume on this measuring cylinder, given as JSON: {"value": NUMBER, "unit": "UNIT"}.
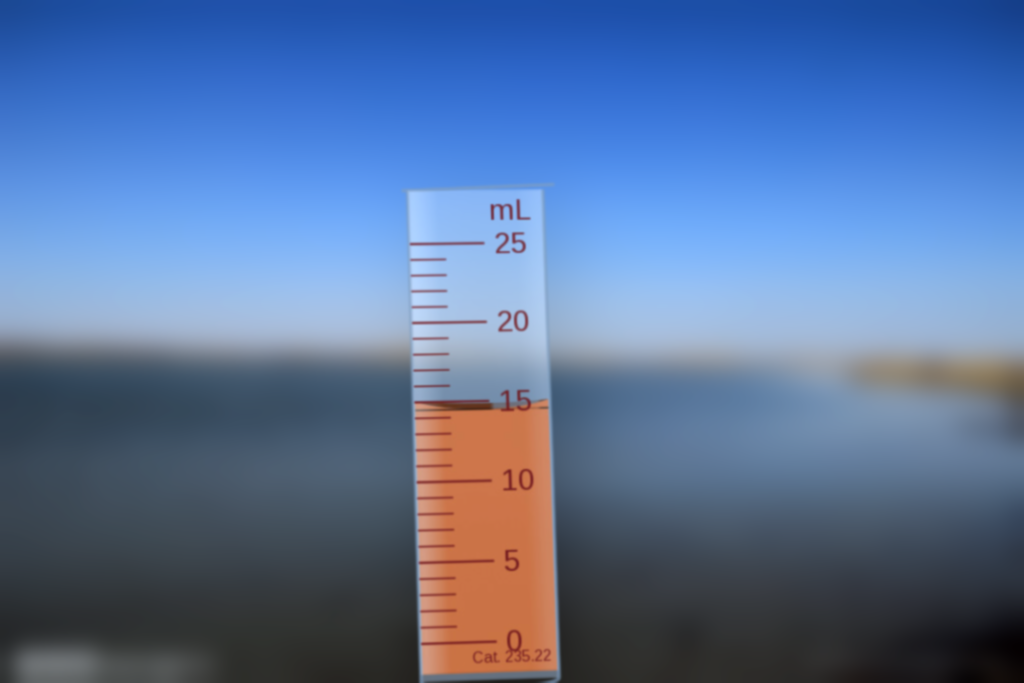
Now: {"value": 14.5, "unit": "mL"}
